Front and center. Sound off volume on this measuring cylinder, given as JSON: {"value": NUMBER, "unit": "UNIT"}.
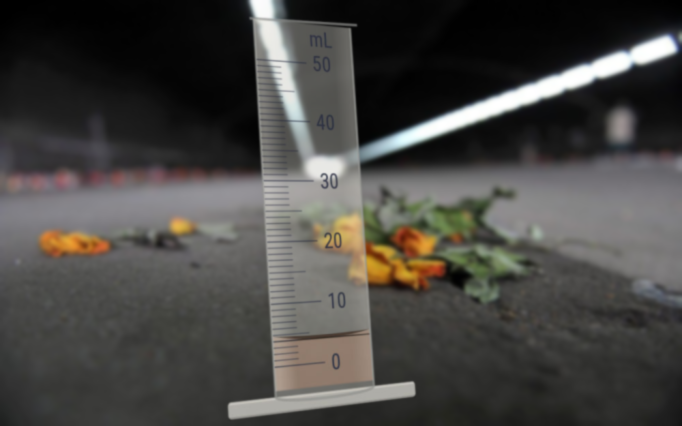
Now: {"value": 4, "unit": "mL"}
